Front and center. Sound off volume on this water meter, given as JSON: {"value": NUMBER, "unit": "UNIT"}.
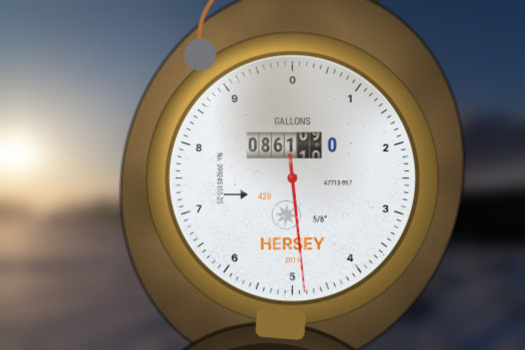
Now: {"value": 861094.8, "unit": "gal"}
